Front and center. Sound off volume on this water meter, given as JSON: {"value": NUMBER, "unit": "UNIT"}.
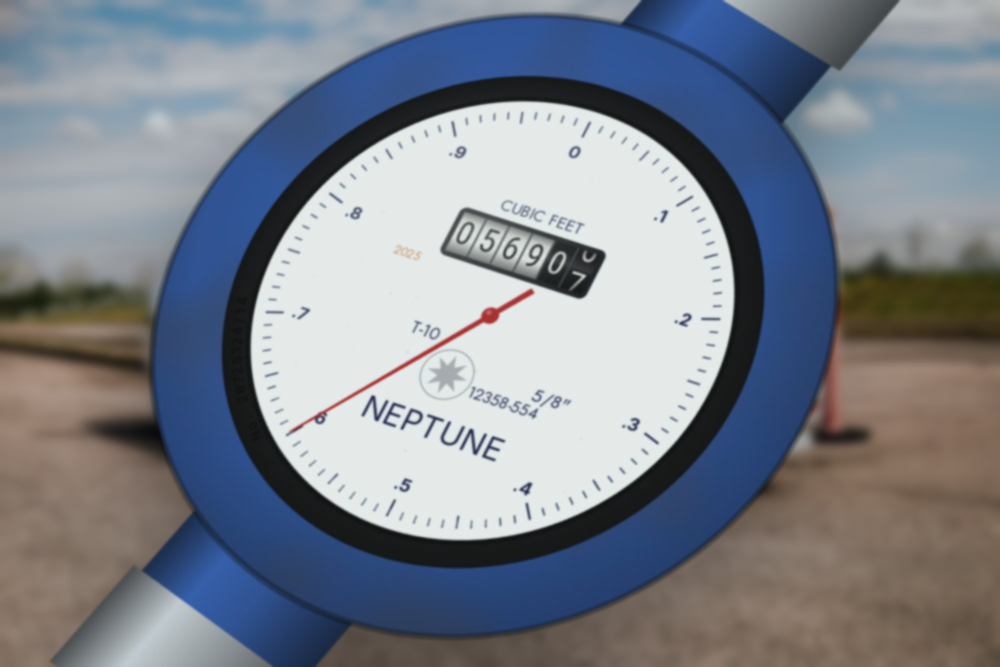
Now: {"value": 56906.60, "unit": "ft³"}
